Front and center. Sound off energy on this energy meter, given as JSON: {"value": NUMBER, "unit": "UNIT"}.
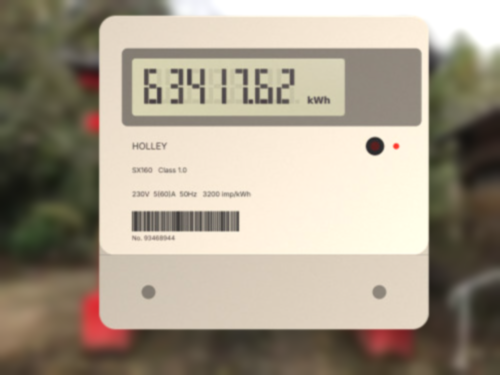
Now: {"value": 63417.62, "unit": "kWh"}
